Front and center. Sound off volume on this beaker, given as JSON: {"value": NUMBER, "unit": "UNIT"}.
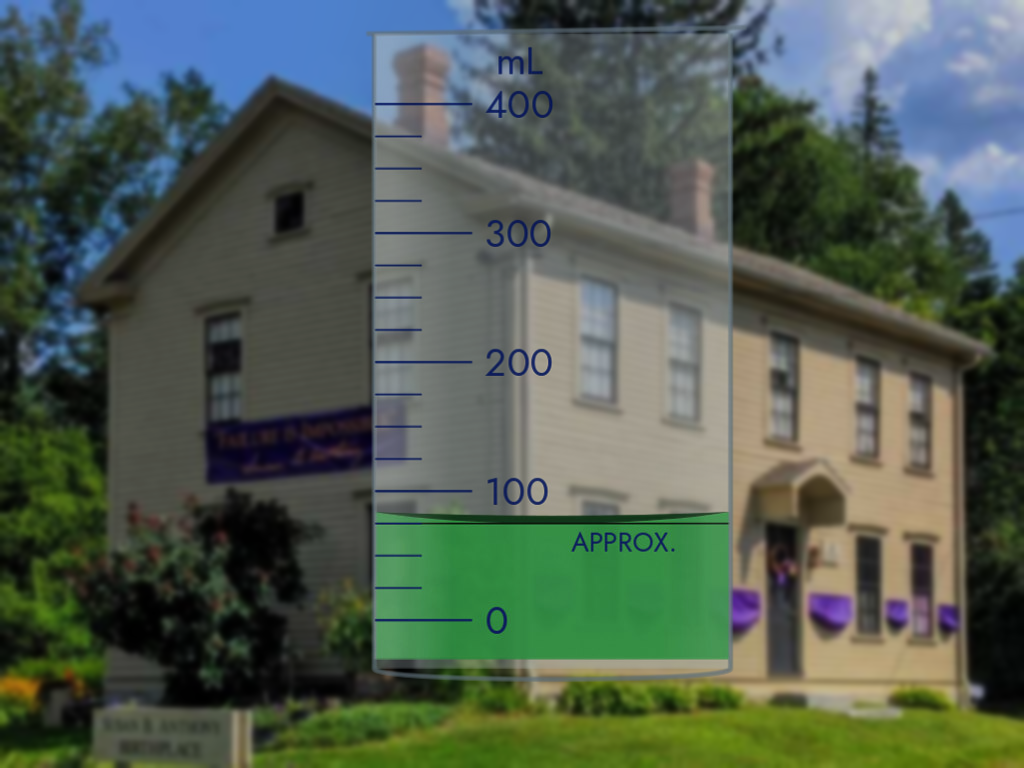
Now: {"value": 75, "unit": "mL"}
